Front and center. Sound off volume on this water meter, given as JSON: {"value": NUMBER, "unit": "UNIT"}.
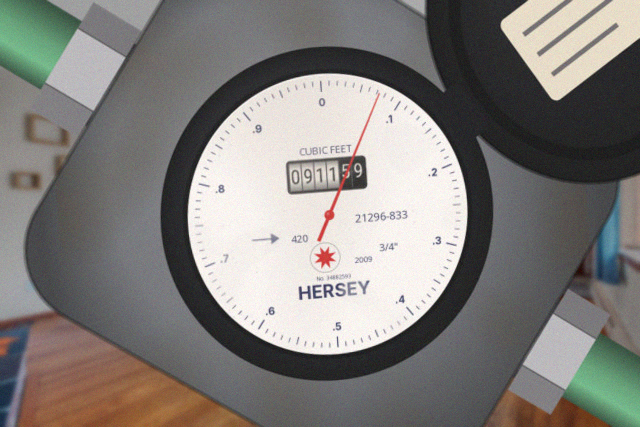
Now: {"value": 91159.07, "unit": "ft³"}
